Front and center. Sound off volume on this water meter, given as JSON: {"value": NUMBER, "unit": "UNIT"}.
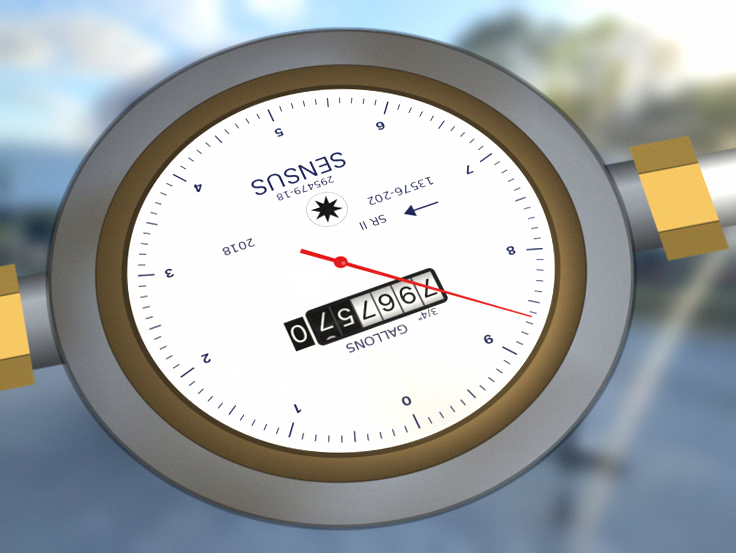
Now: {"value": 7967568.6, "unit": "gal"}
